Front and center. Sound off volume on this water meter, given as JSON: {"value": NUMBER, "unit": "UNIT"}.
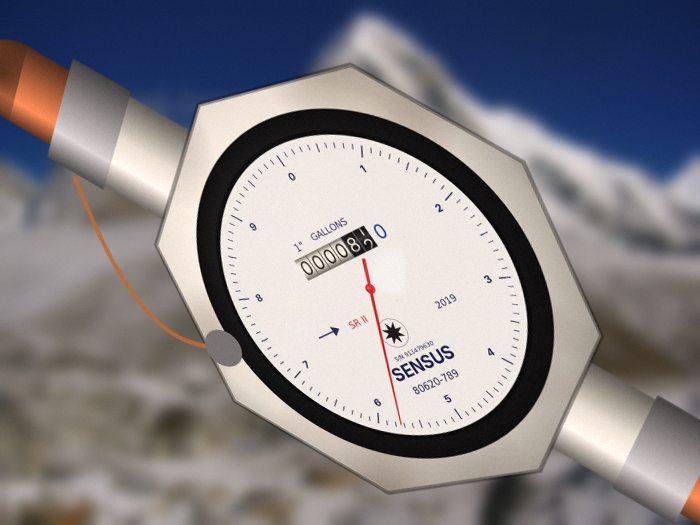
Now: {"value": 815.7, "unit": "gal"}
